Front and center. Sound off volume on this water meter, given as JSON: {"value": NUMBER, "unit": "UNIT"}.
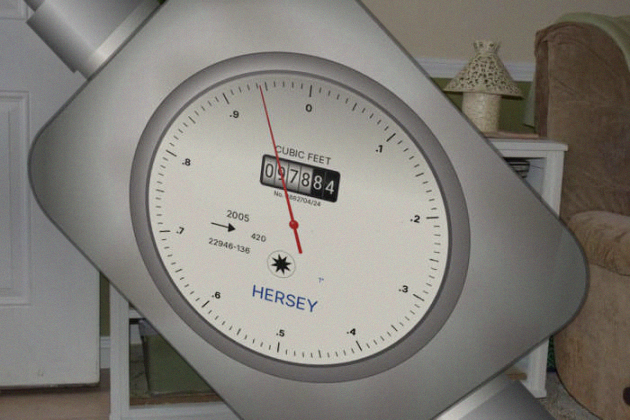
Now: {"value": 97883.94, "unit": "ft³"}
